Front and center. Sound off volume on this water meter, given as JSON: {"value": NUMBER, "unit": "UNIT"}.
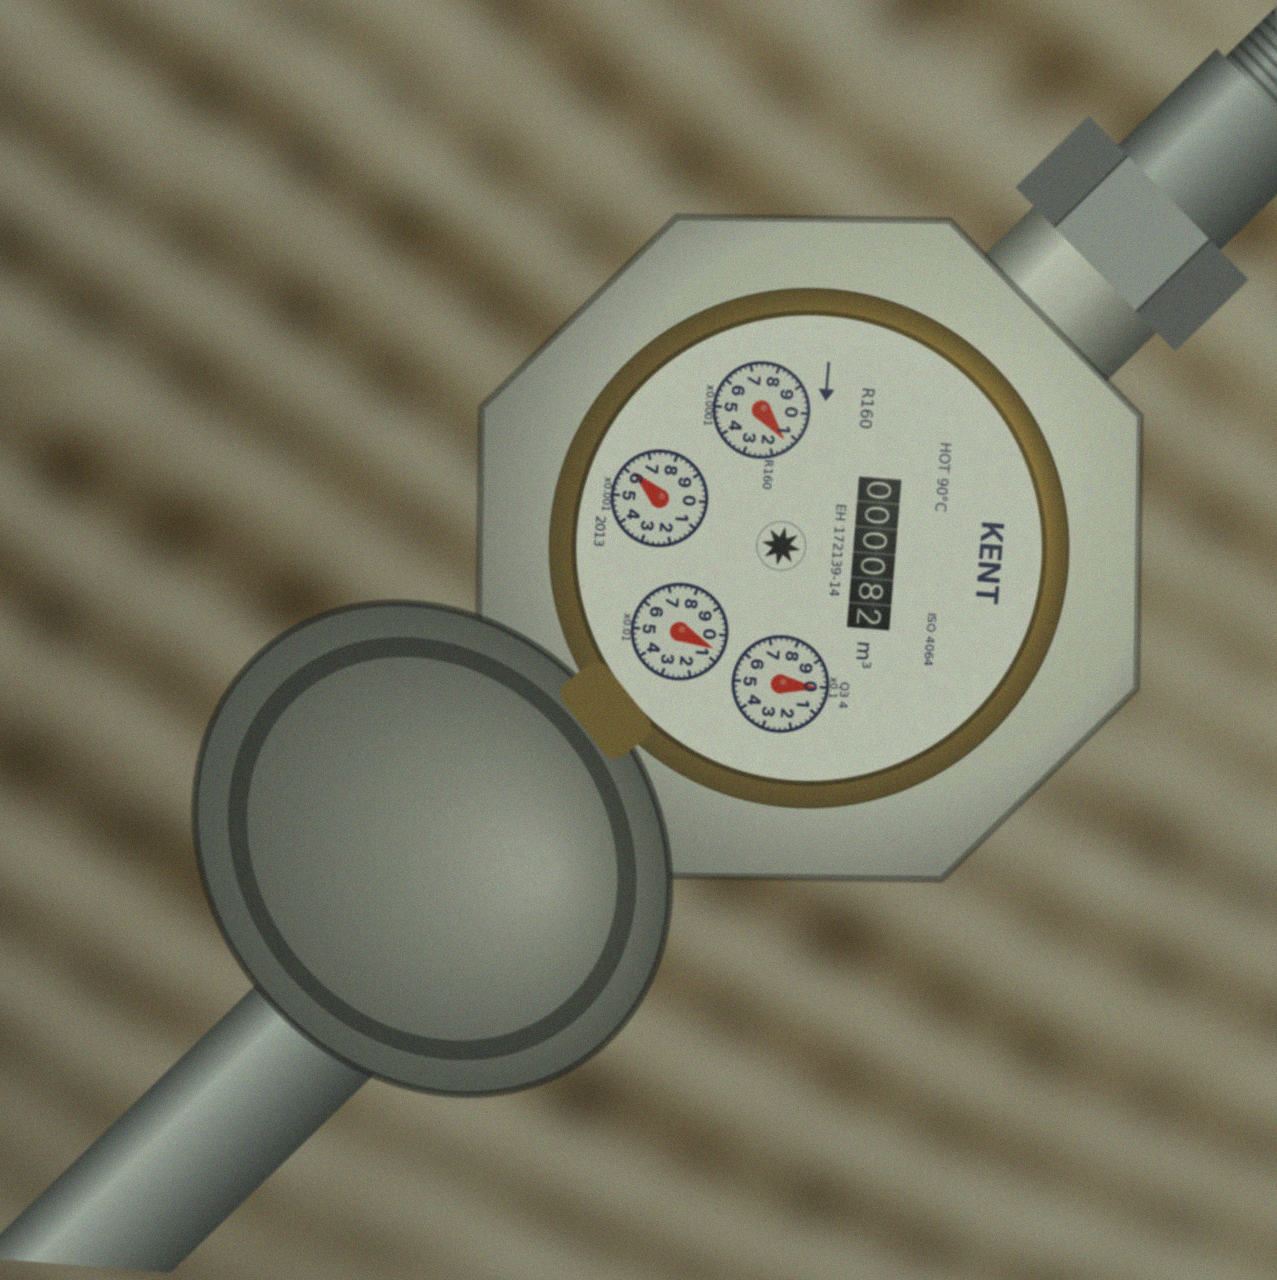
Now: {"value": 82.0061, "unit": "m³"}
